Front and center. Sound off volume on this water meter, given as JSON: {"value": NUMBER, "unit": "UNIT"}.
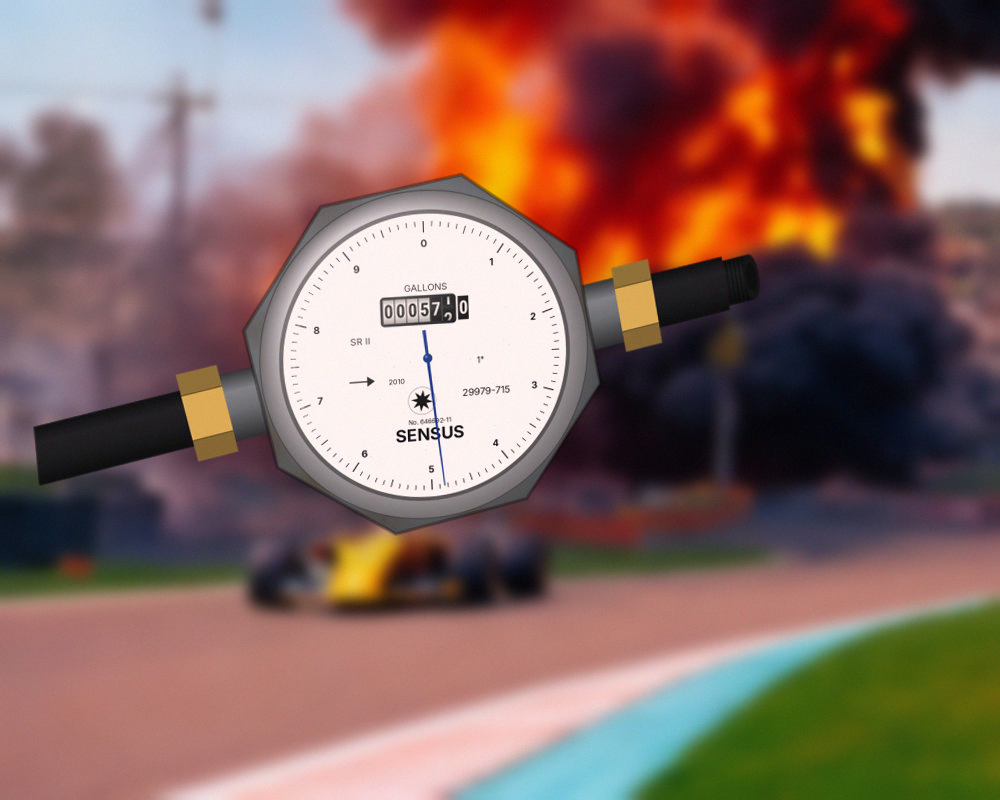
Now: {"value": 5714.8, "unit": "gal"}
